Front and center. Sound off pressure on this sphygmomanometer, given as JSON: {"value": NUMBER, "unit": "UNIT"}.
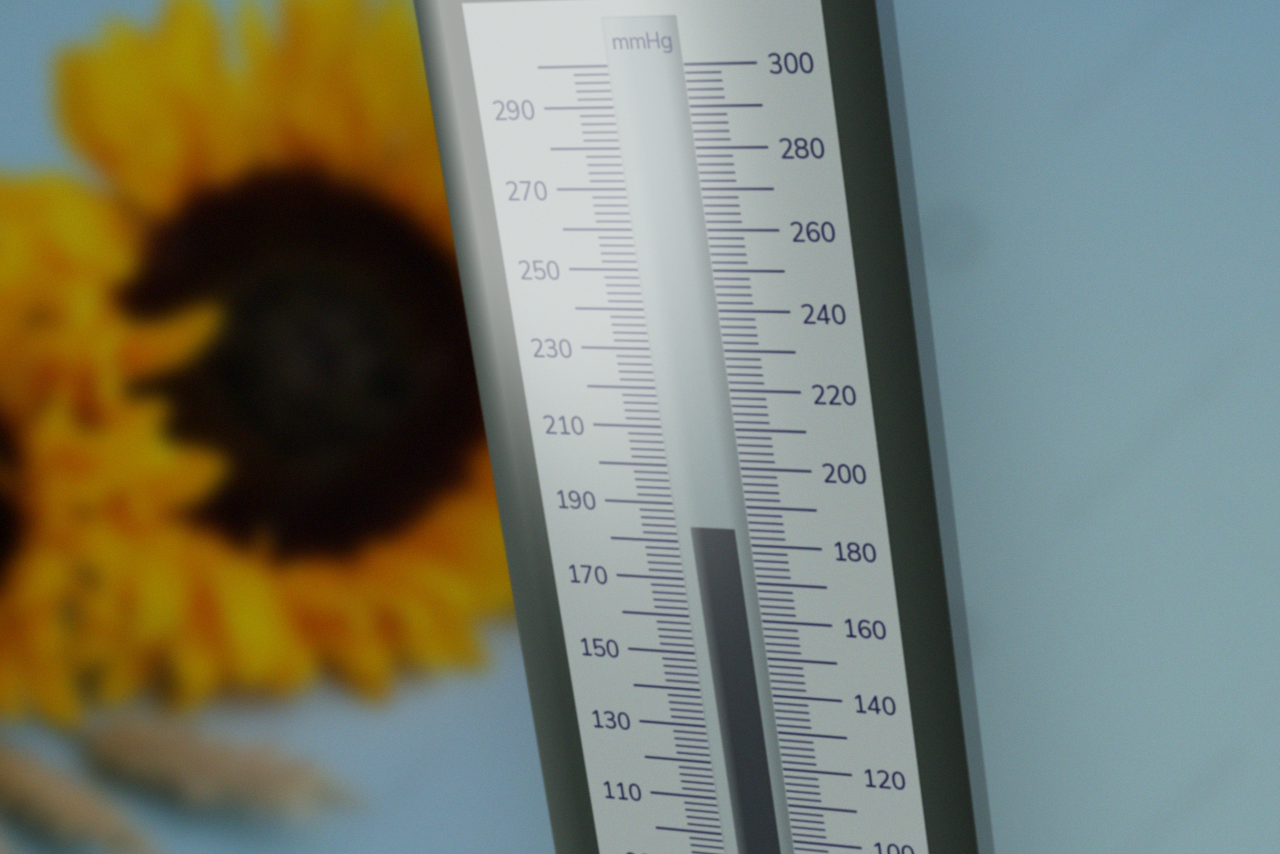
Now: {"value": 184, "unit": "mmHg"}
